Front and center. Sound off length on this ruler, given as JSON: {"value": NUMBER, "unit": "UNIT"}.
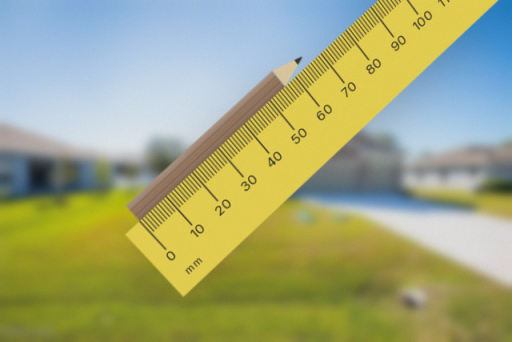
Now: {"value": 65, "unit": "mm"}
